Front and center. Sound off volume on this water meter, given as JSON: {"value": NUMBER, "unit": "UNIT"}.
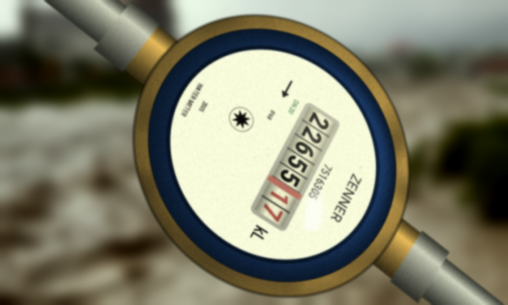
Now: {"value": 22655.17, "unit": "kL"}
